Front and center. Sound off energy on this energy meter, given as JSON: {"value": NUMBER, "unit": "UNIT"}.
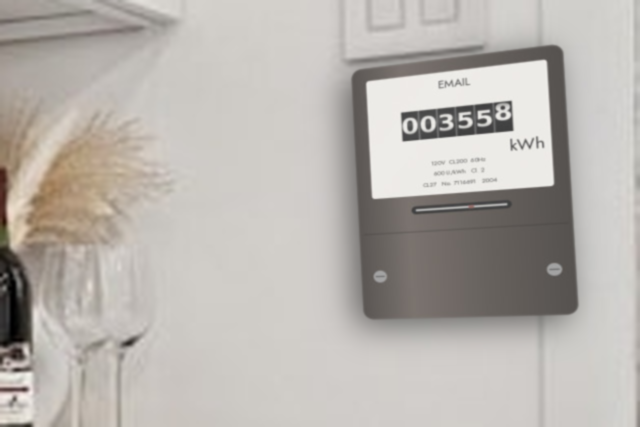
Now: {"value": 3558, "unit": "kWh"}
